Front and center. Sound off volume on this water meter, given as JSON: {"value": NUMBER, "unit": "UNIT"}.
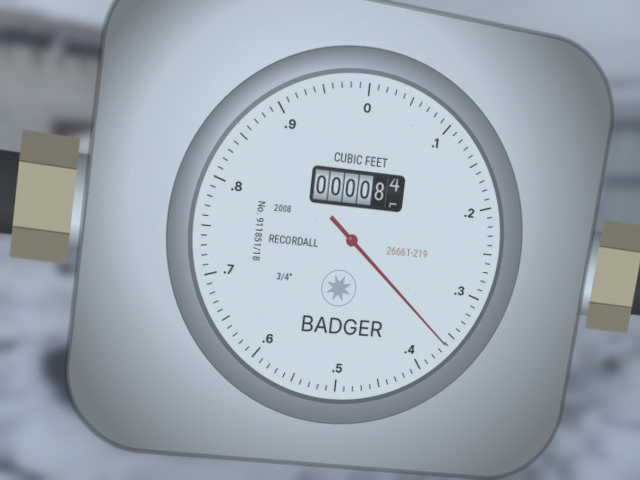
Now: {"value": 84.36, "unit": "ft³"}
